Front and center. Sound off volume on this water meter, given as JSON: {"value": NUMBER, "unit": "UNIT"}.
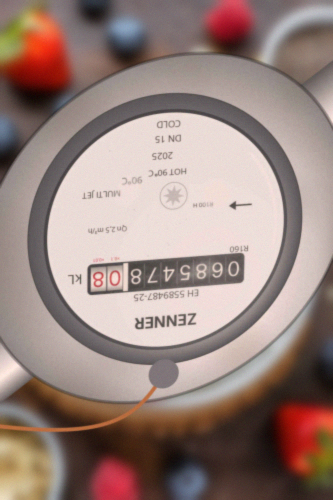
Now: {"value": 685478.08, "unit": "kL"}
